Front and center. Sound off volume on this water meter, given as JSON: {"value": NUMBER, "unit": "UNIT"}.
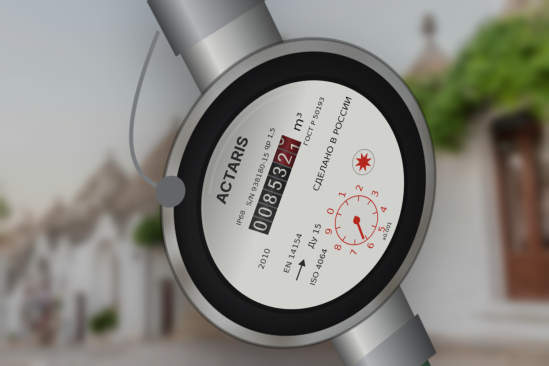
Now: {"value": 853.206, "unit": "m³"}
